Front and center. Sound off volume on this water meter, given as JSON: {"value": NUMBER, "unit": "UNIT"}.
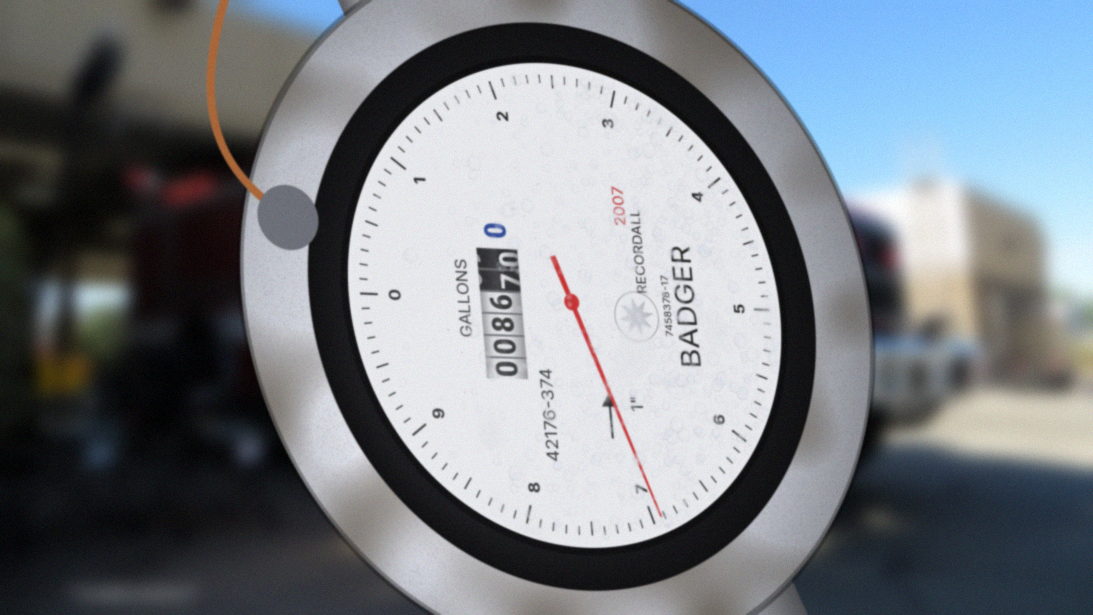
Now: {"value": 86696.9, "unit": "gal"}
